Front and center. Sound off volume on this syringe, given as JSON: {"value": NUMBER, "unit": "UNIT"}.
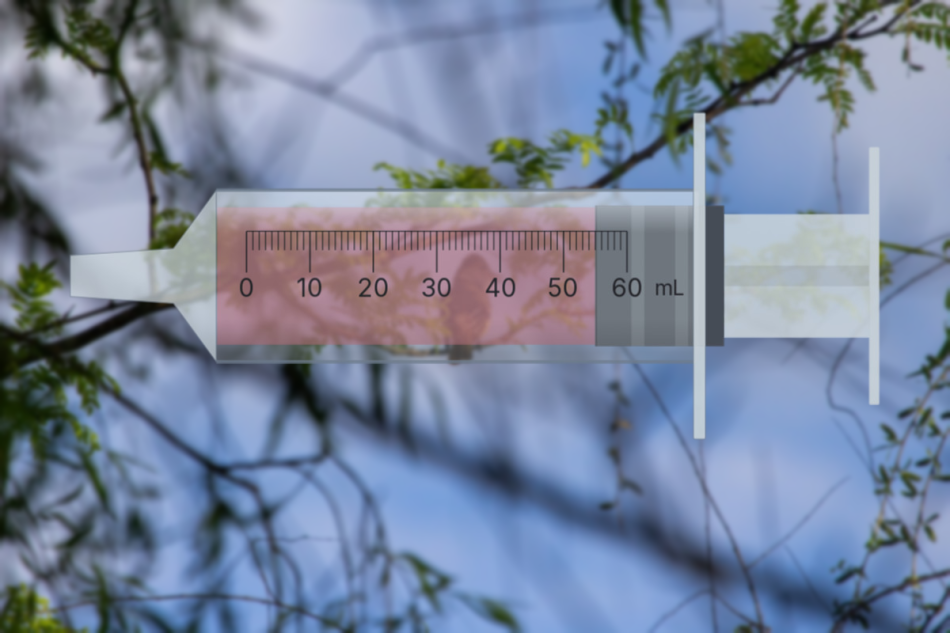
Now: {"value": 55, "unit": "mL"}
